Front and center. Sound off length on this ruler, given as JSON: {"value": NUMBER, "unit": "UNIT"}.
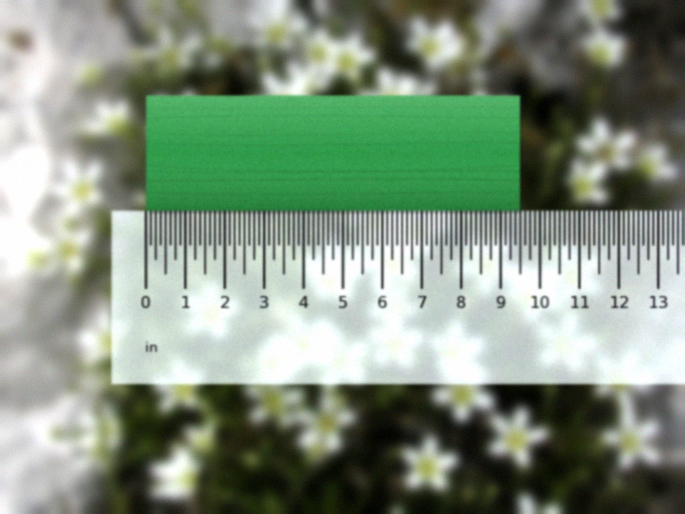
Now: {"value": 9.5, "unit": "in"}
